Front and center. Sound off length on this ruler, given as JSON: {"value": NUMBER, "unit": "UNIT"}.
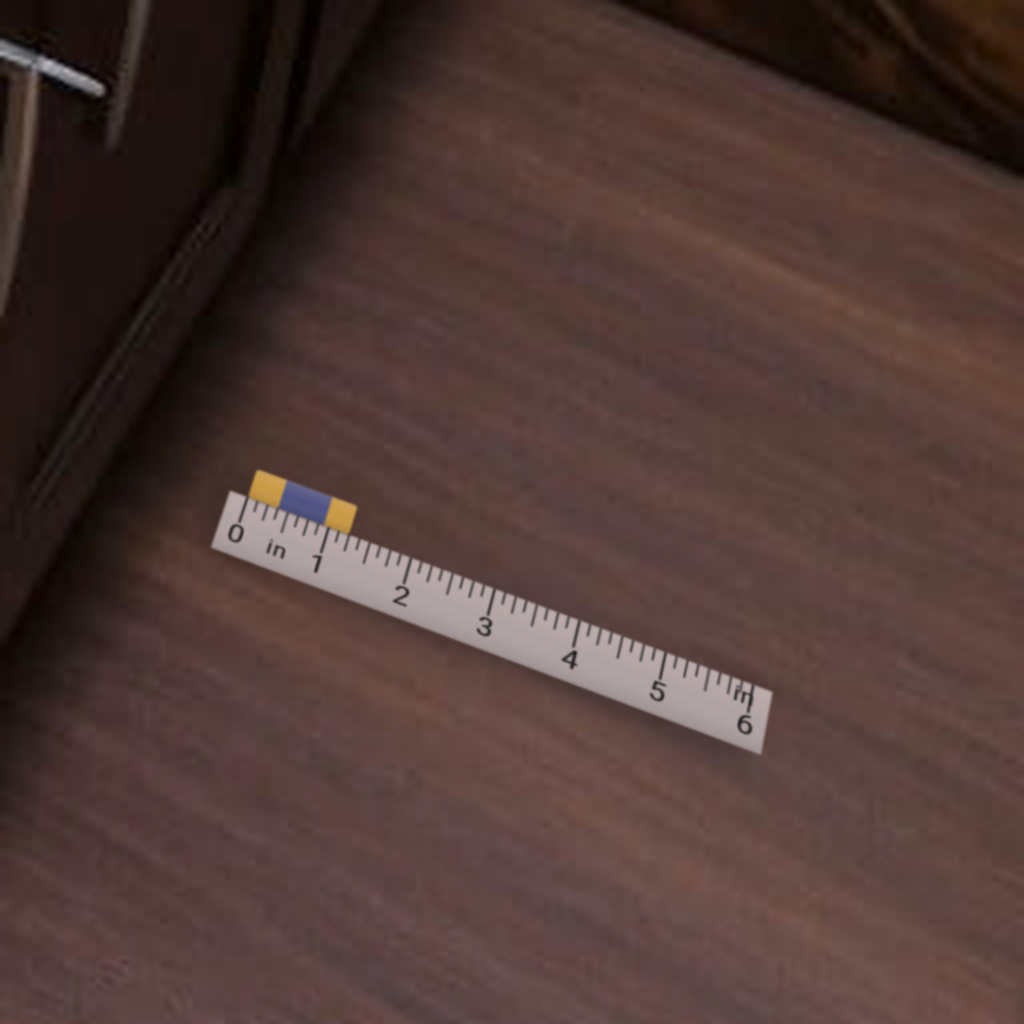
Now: {"value": 1.25, "unit": "in"}
